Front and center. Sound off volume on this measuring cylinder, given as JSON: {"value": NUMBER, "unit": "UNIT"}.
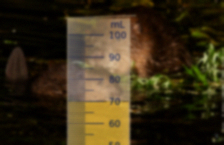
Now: {"value": 70, "unit": "mL"}
